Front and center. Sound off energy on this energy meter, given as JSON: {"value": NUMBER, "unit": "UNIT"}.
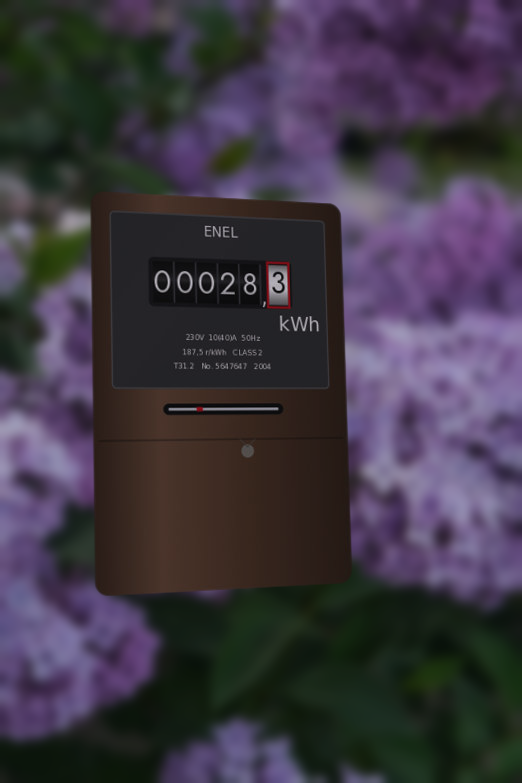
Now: {"value": 28.3, "unit": "kWh"}
